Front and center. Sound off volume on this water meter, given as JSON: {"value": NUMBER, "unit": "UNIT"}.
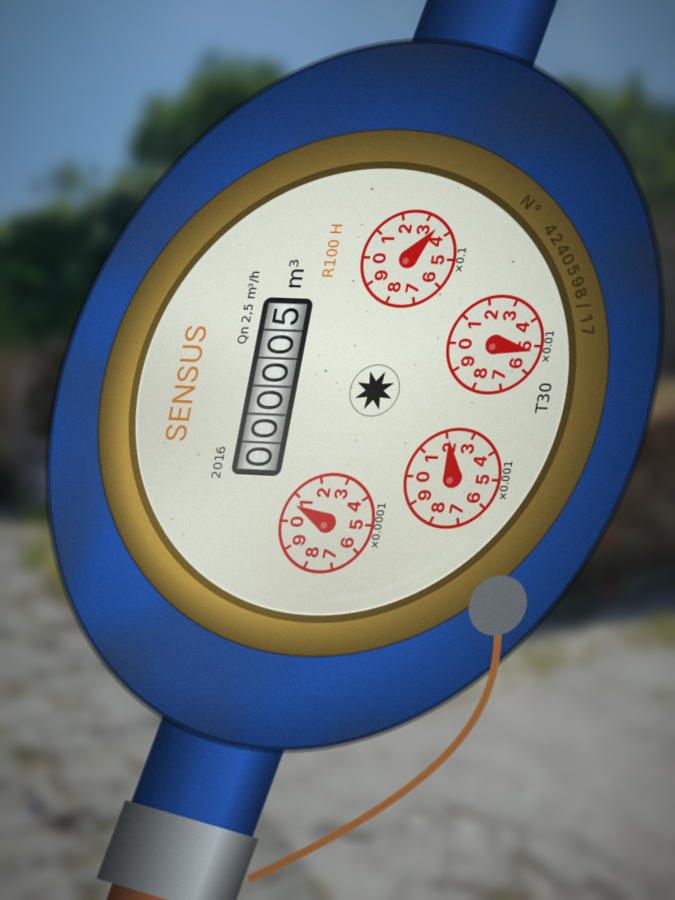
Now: {"value": 5.3520, "unit": "m³"}
